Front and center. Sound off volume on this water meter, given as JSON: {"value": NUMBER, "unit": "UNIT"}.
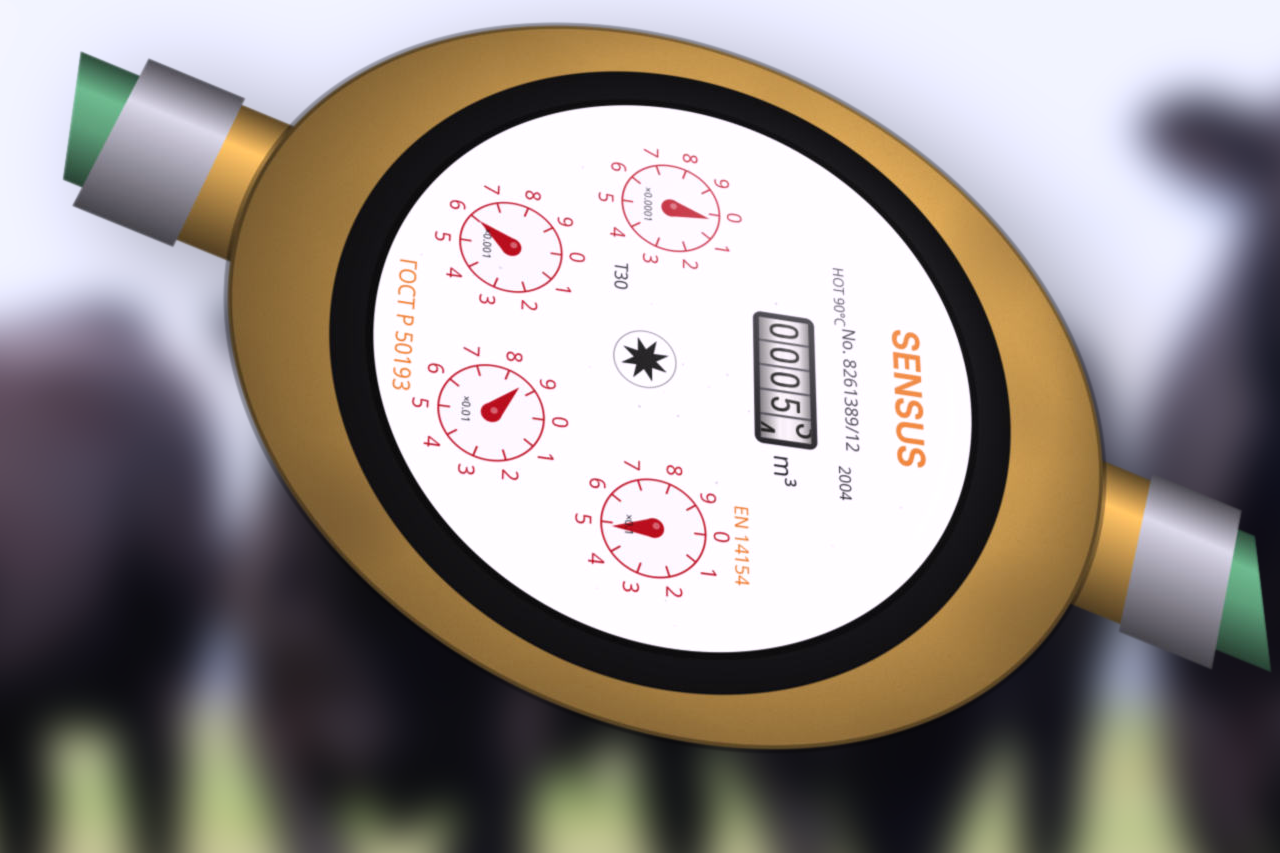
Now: {"value": 53.4860, "unit": "m³"}
